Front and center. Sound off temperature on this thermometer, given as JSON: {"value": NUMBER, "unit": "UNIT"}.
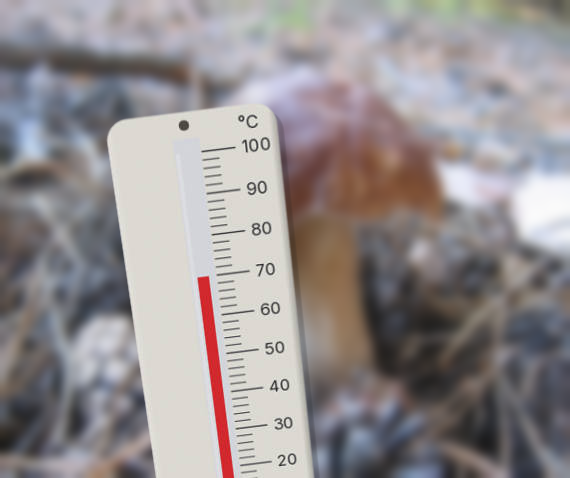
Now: {"value": 70, "unit": "°C"}
